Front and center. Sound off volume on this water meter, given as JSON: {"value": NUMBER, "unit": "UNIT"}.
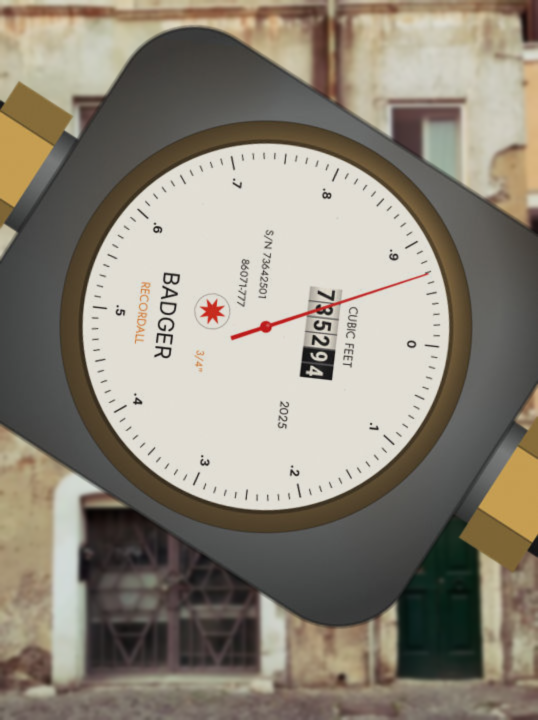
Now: {"value": 735293.93, "unit": "ft³"}
